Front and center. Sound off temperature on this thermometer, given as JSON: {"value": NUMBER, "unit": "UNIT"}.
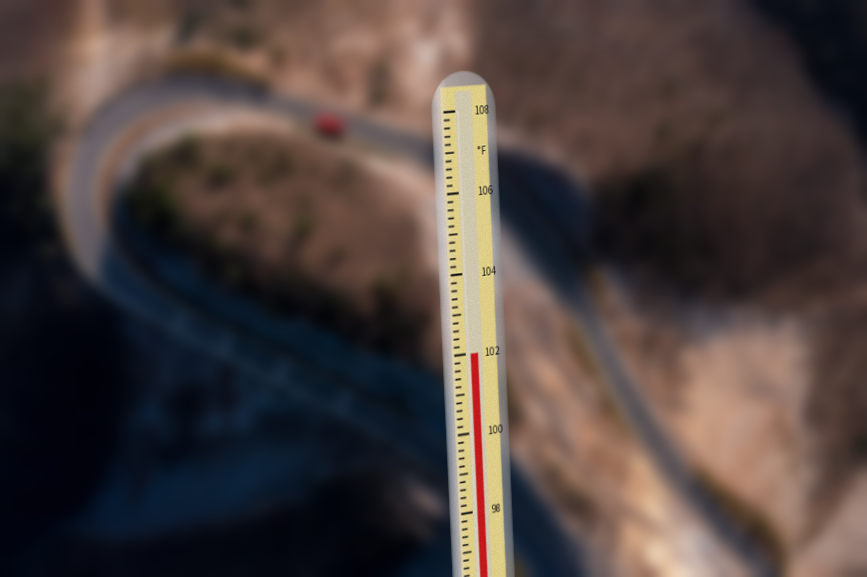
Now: {"value": 102, "unit": "°F"}
